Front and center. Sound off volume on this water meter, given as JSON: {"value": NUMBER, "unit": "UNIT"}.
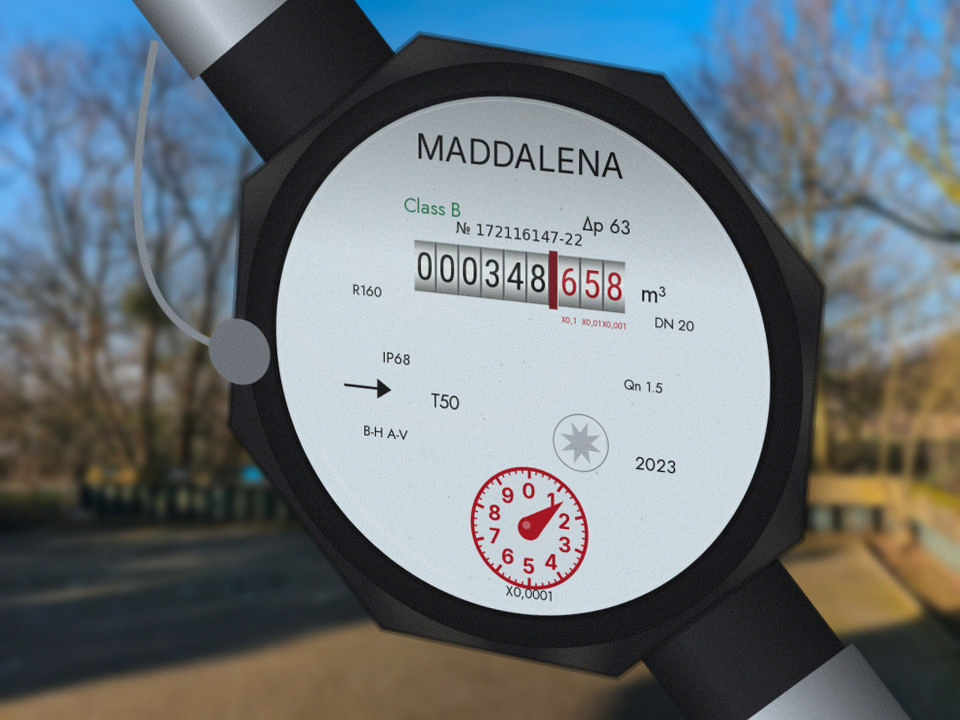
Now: {"value": 348.6581, "unit": "m³"}
